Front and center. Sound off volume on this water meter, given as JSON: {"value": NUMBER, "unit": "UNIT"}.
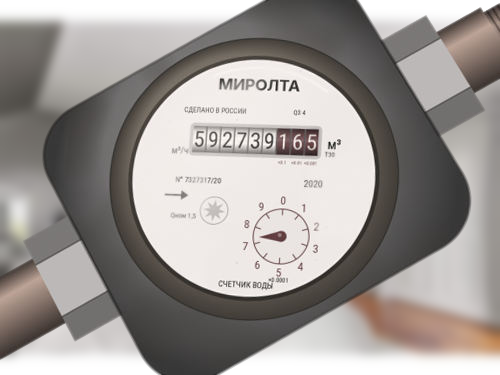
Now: {"value": 592739.1657, "unit": "m³"}
